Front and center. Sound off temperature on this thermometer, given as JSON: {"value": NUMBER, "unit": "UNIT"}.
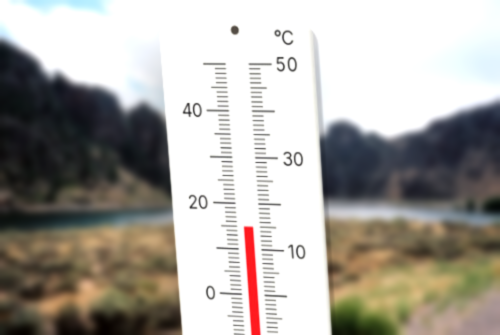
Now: {"value": 15, "unit": "°C"}
